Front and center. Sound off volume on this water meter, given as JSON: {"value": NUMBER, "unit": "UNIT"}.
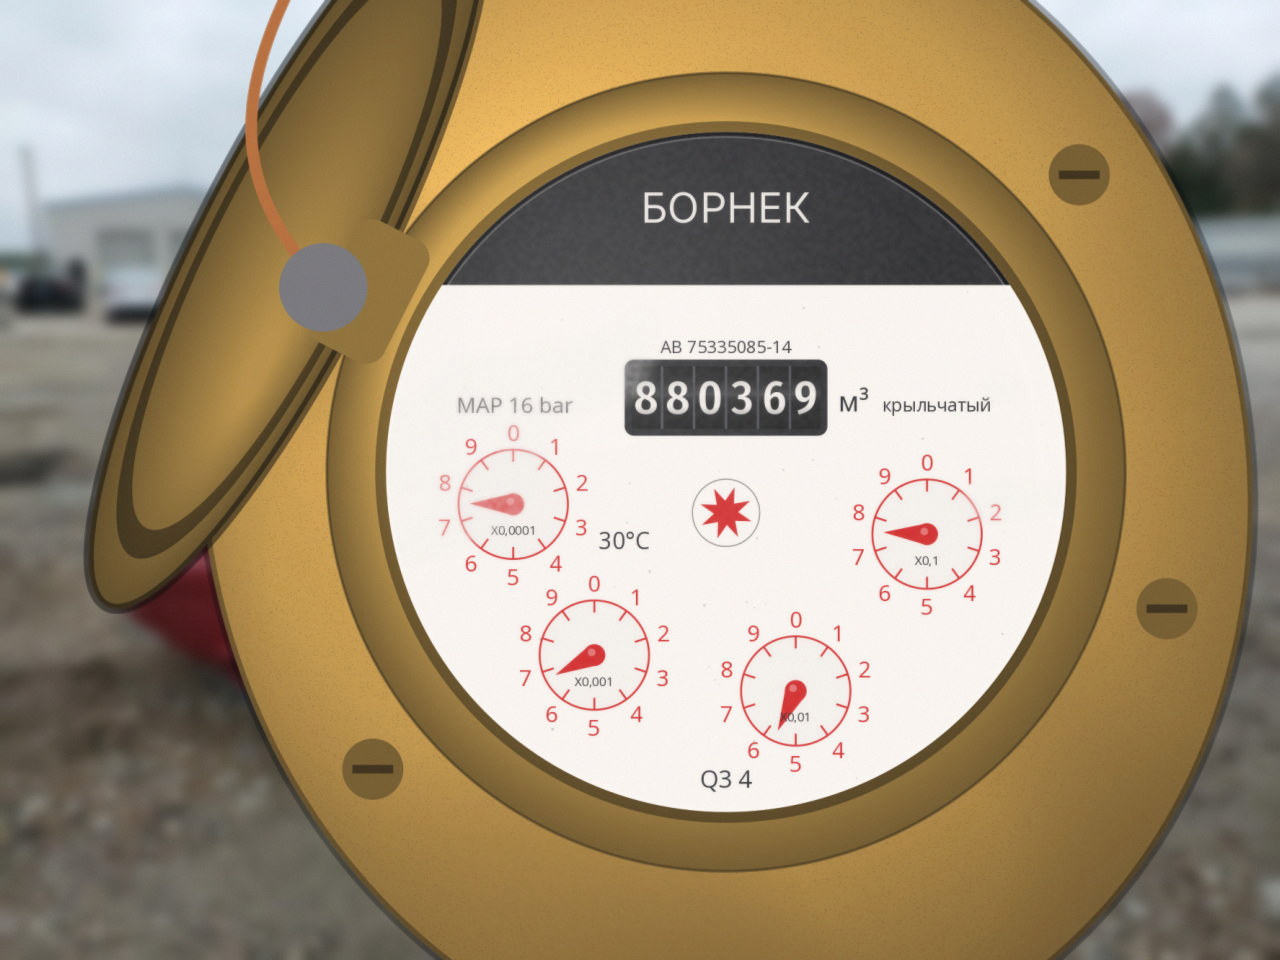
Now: {"value": 880369.7567, "unit": "m³"}
